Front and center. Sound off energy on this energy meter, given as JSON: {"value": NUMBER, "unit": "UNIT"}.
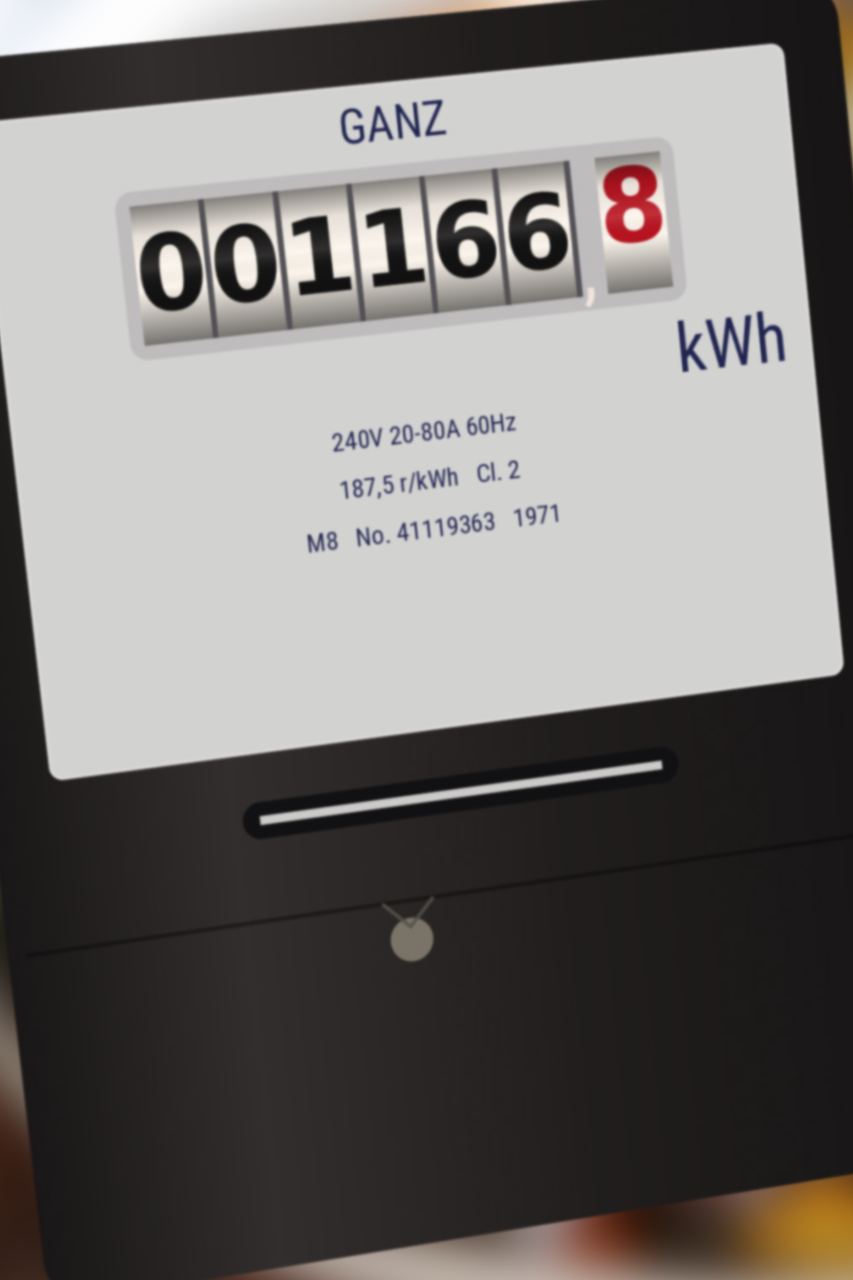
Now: {"value": 1166.8, "unit": "kWh"}
